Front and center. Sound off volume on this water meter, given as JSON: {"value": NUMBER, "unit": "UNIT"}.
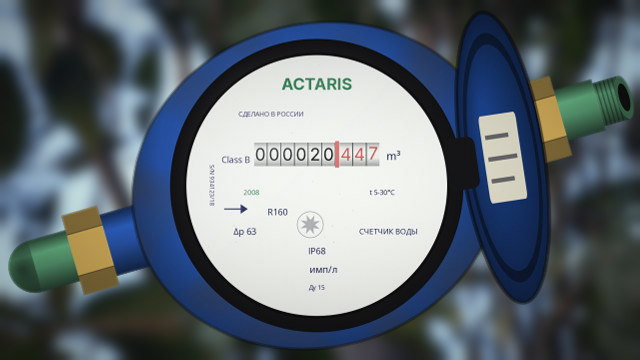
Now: {"value": 20.447, "unit": "m³"}
